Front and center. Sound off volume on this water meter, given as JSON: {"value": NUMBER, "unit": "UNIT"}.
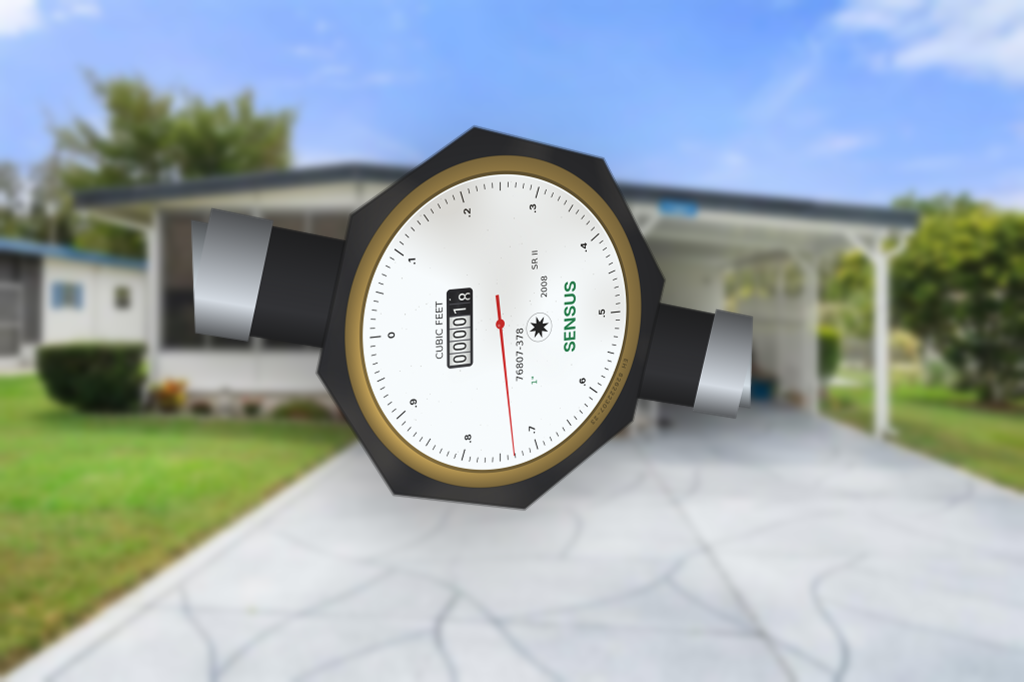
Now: {"value": 17.73, "unit": "ft³"}
